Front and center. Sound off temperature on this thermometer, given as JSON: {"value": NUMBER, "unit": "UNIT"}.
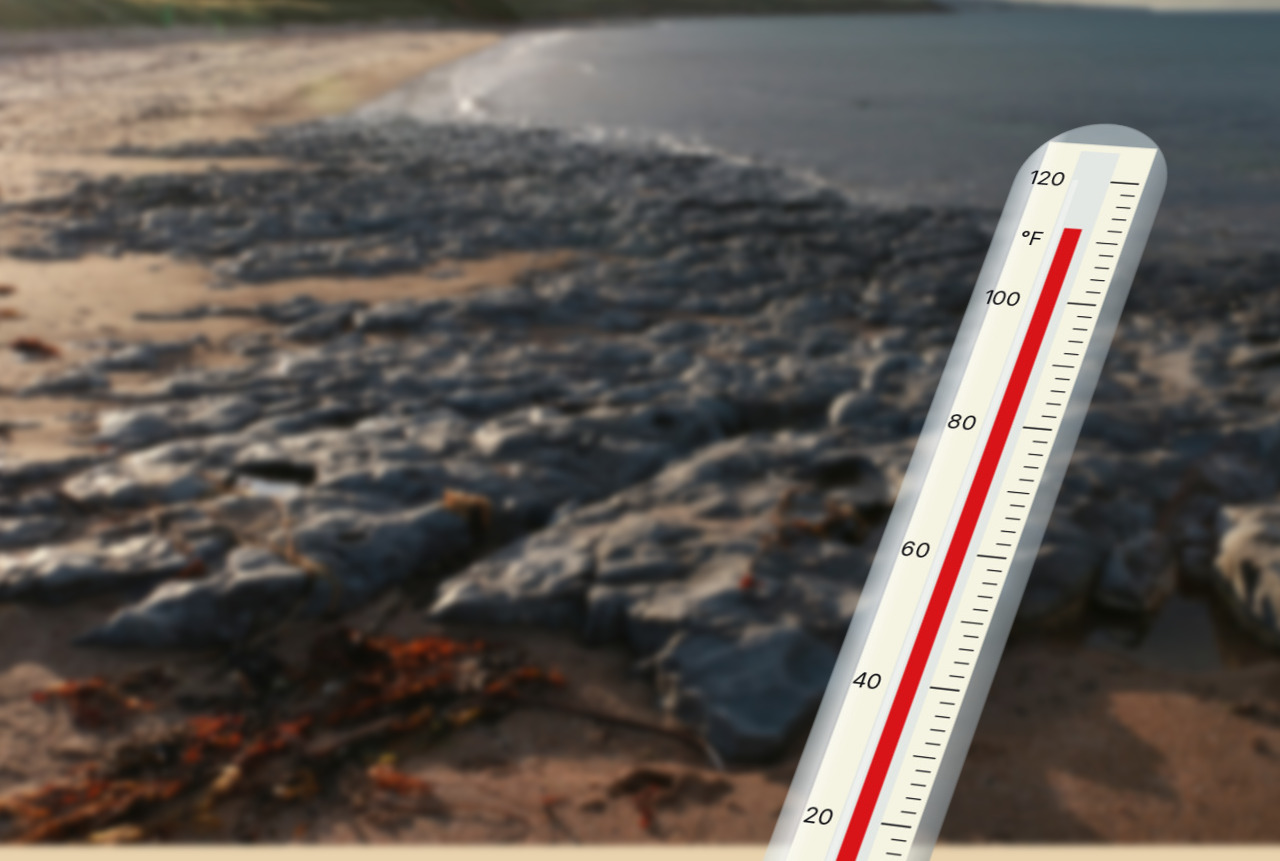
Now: {"value": 112, "unit": "°F"}
